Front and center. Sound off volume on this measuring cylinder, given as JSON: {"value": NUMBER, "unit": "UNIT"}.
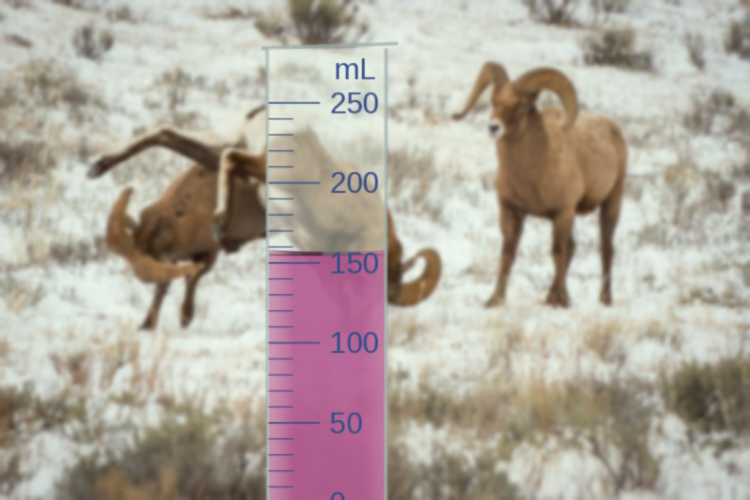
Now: {"value": 155, "unit": "mL"}
